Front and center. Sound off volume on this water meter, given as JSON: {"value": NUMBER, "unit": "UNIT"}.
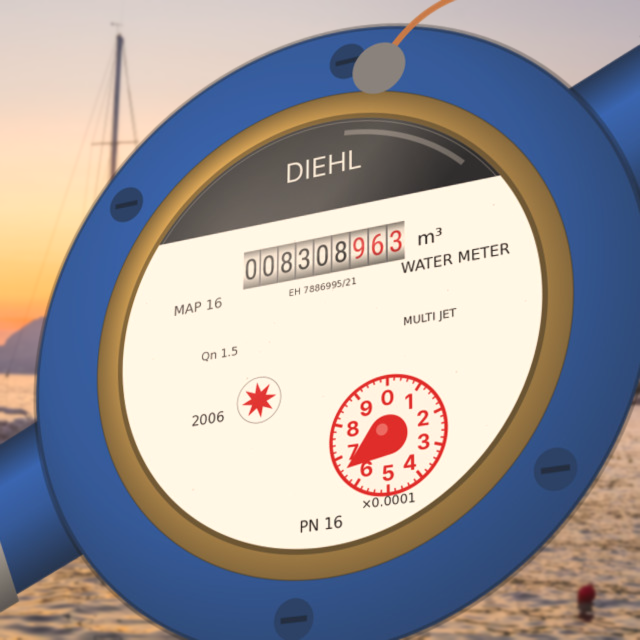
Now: {"value": 8308.9636, "unit": "m³"}
